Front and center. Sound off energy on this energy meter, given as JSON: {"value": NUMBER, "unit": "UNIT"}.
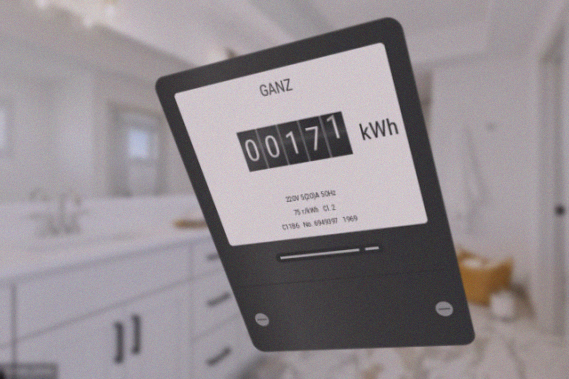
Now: {"value": 171, "unit": "kWh"}
